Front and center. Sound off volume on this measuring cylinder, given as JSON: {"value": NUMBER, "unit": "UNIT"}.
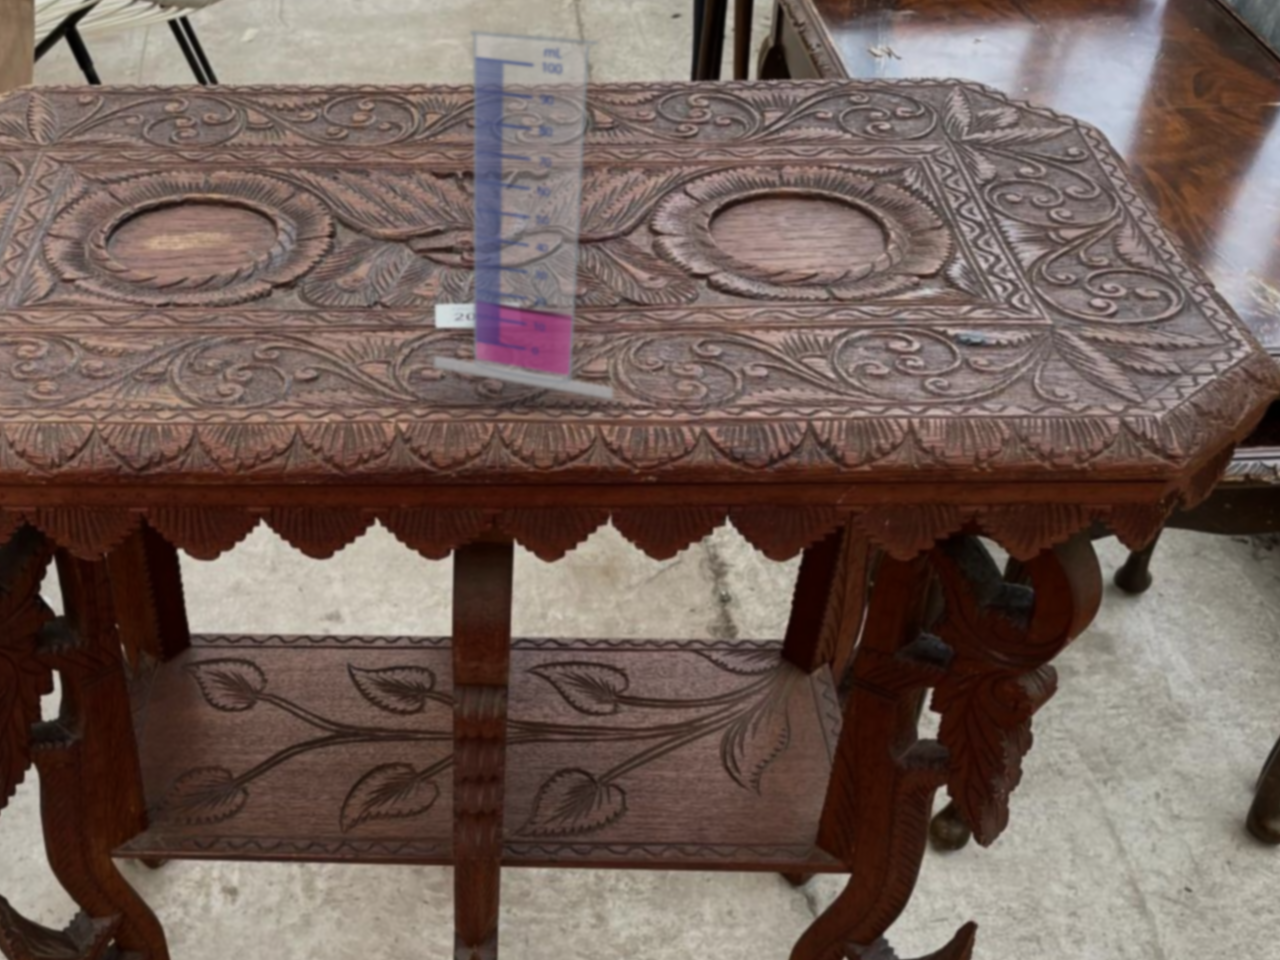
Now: {"value": 15, "unit": "mL"}
